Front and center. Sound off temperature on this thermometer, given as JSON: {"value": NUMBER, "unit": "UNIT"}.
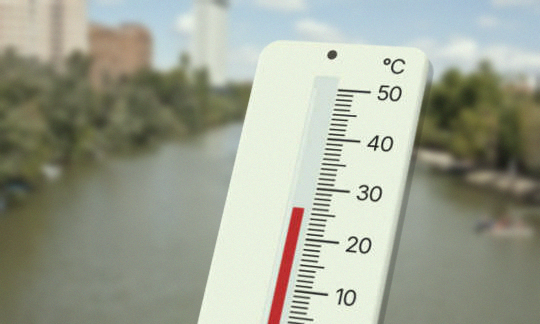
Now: {"value": 26, "unit": "°C"}
